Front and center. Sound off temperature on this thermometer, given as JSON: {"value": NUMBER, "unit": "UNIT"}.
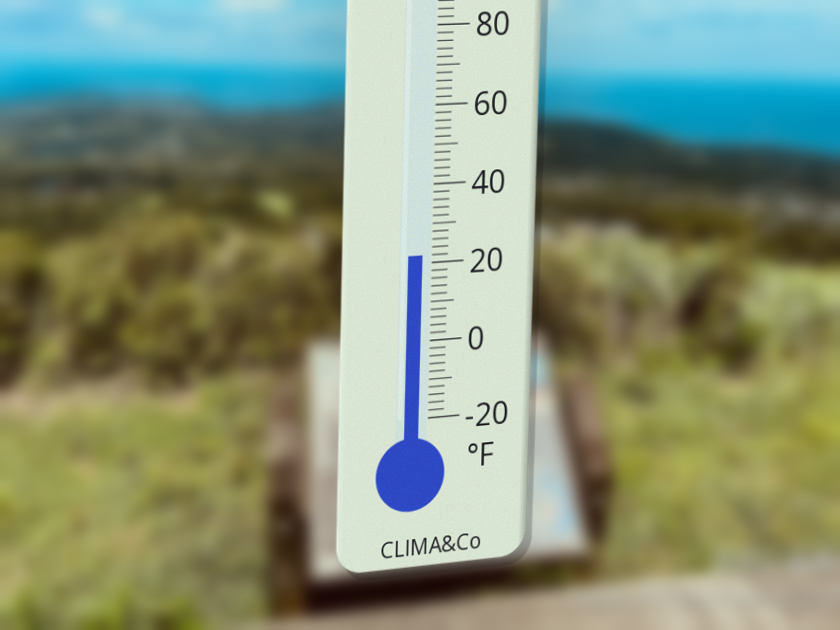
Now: {"value": 22, "unit": "°F"}
